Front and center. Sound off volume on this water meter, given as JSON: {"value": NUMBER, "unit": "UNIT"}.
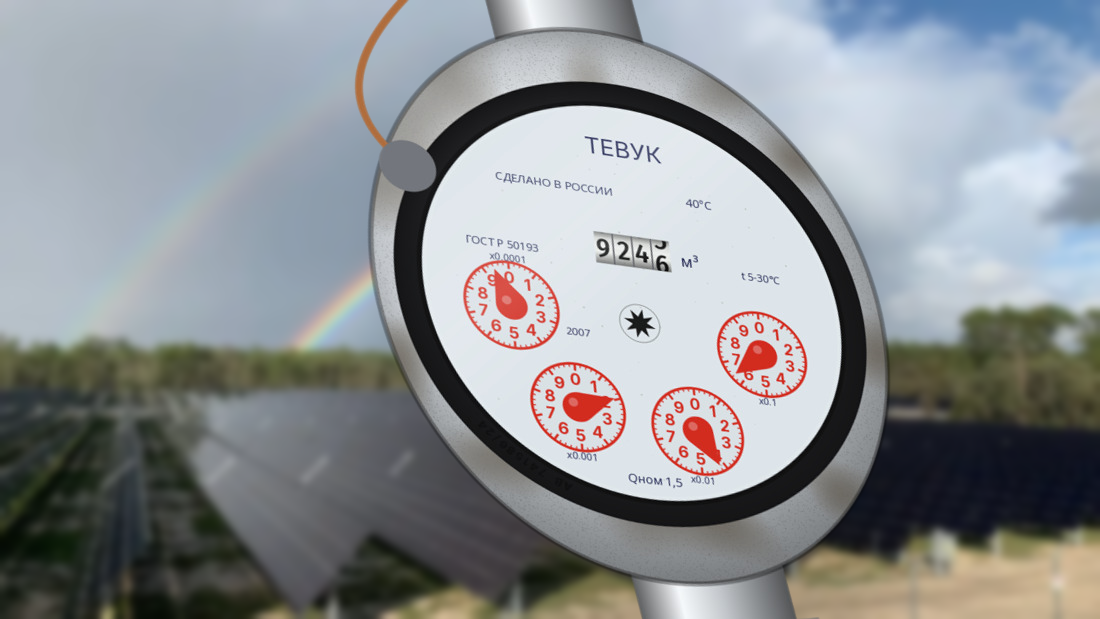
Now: {"value": 9245.6419, "unit": "m³"}
